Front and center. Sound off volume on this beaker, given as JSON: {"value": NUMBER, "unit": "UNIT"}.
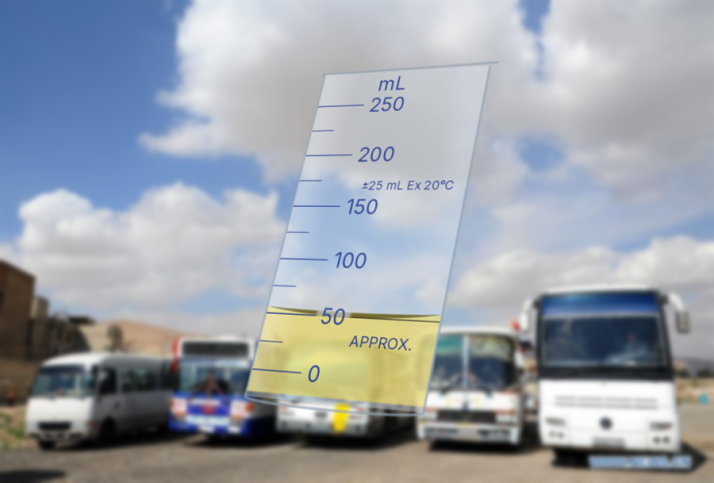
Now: {"value": 50, "unit": "mL"}
